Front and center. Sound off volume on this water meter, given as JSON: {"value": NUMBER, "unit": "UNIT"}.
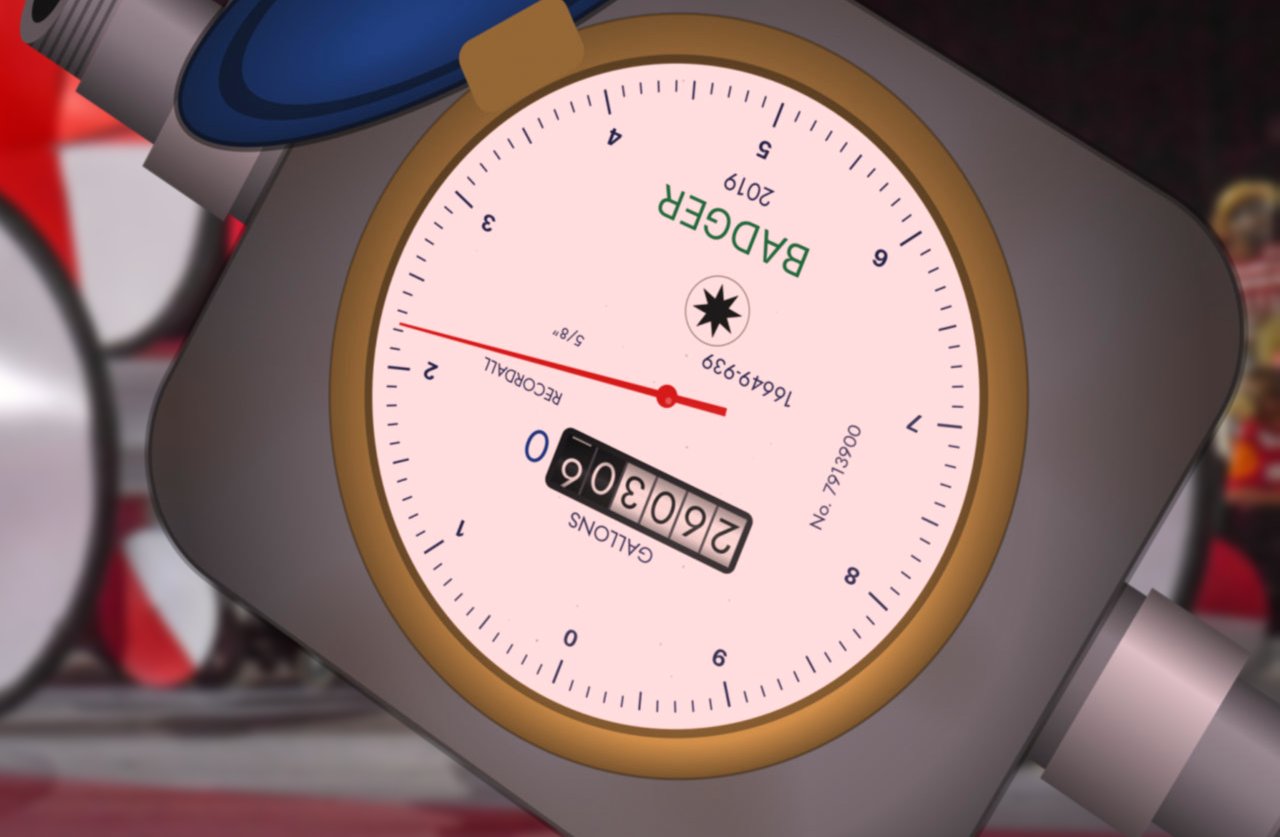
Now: {"value": 2603062.2, "unit": "gal"}
